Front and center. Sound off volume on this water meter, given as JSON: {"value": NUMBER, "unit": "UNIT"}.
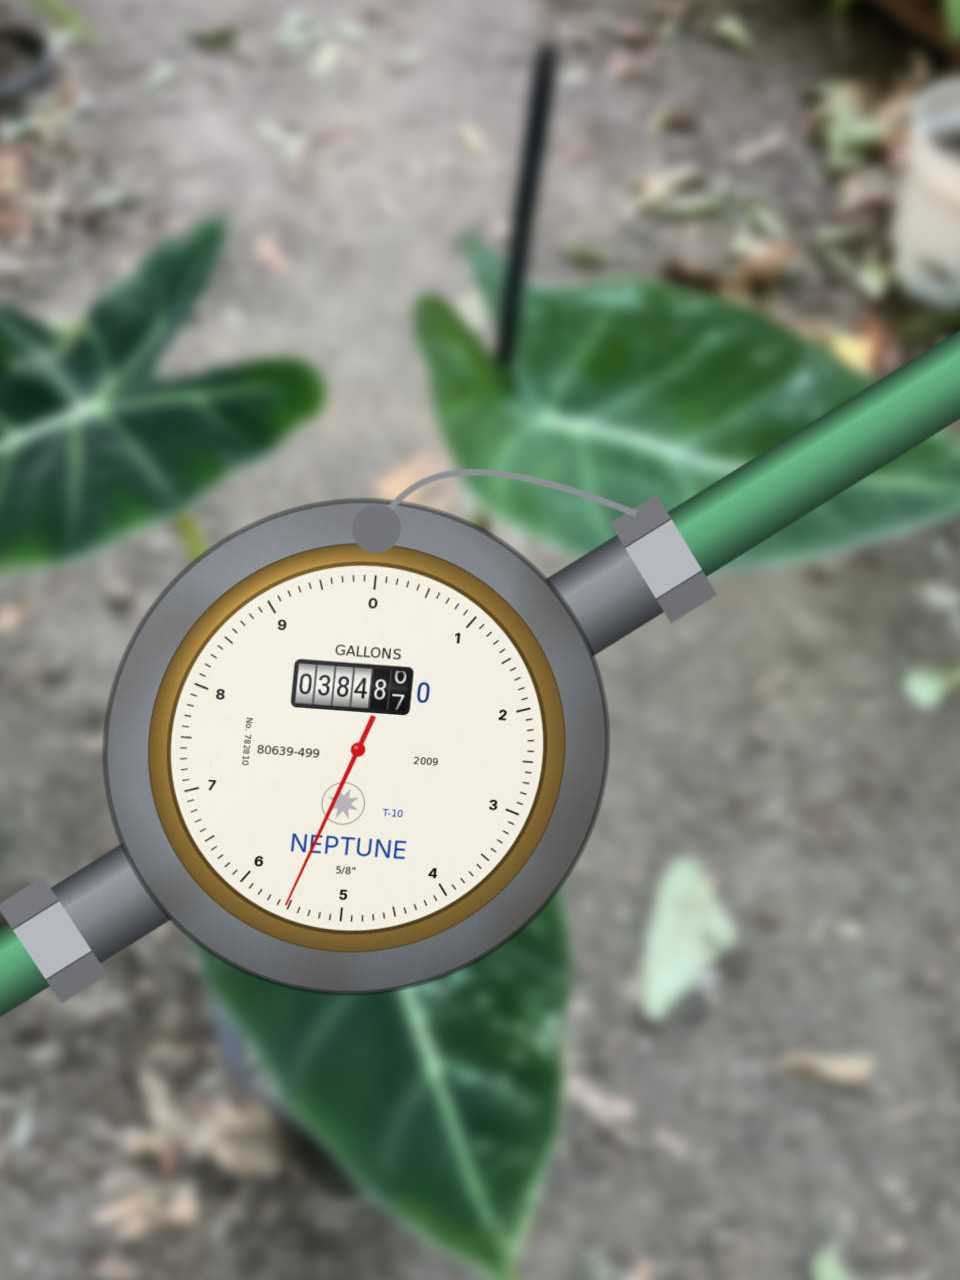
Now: {"value": 384865.5, "unit": "gal"}
